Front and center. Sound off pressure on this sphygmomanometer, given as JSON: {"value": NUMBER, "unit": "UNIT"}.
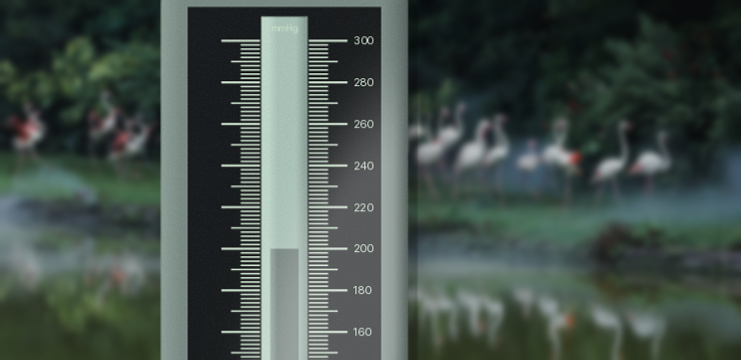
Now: {"value": 200, "unit": "mmHg"}
